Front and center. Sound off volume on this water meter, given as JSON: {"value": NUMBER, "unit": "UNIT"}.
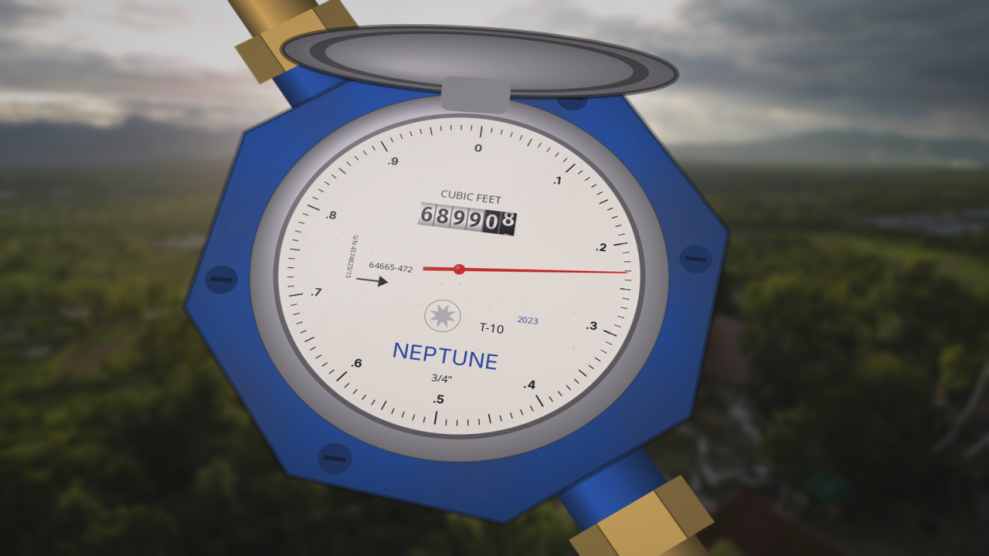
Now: {"value": 689908.23, "unit": "ft³"}
